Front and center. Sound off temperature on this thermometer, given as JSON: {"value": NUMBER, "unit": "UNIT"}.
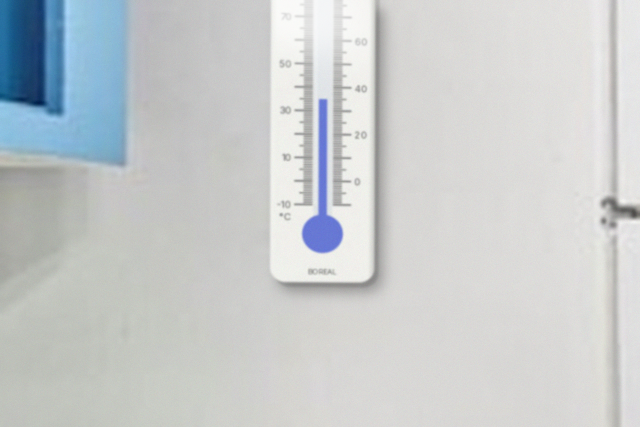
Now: {"value": 35, "unit": "°C"}
